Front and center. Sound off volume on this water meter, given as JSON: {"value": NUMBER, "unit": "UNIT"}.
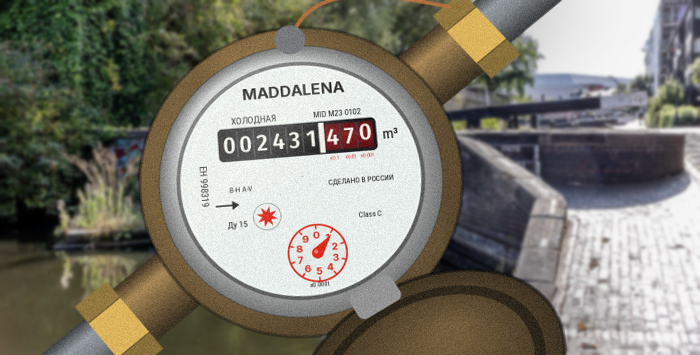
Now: {"value": 2431.4701, "unit": "m³"}
